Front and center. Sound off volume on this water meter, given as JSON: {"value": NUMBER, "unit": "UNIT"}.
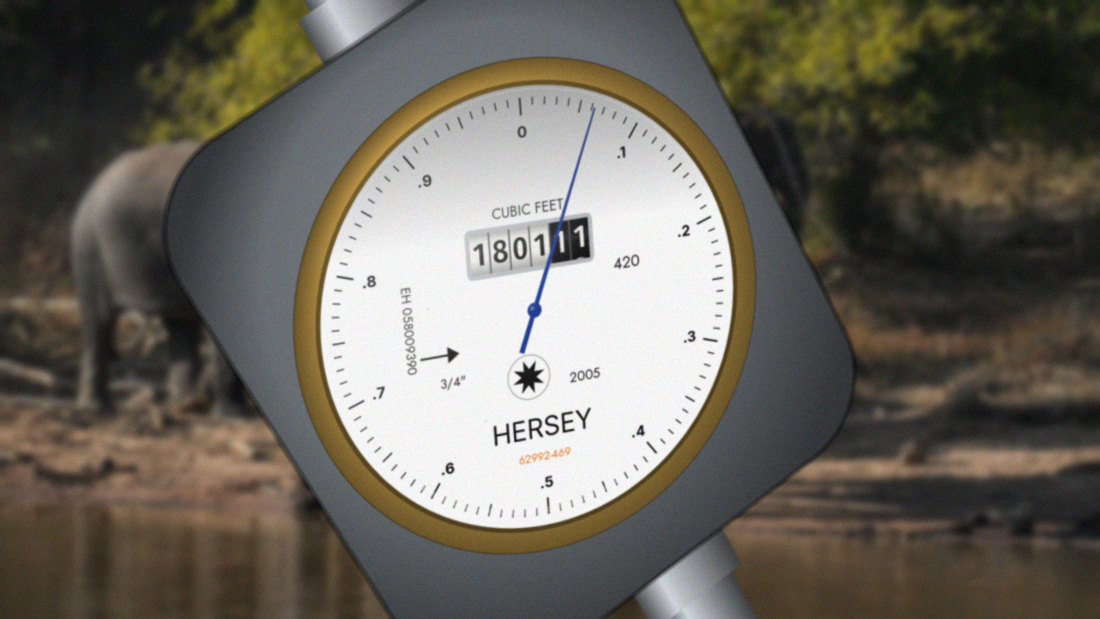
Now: {"value": 180111.06, "unit": "ft³"}
